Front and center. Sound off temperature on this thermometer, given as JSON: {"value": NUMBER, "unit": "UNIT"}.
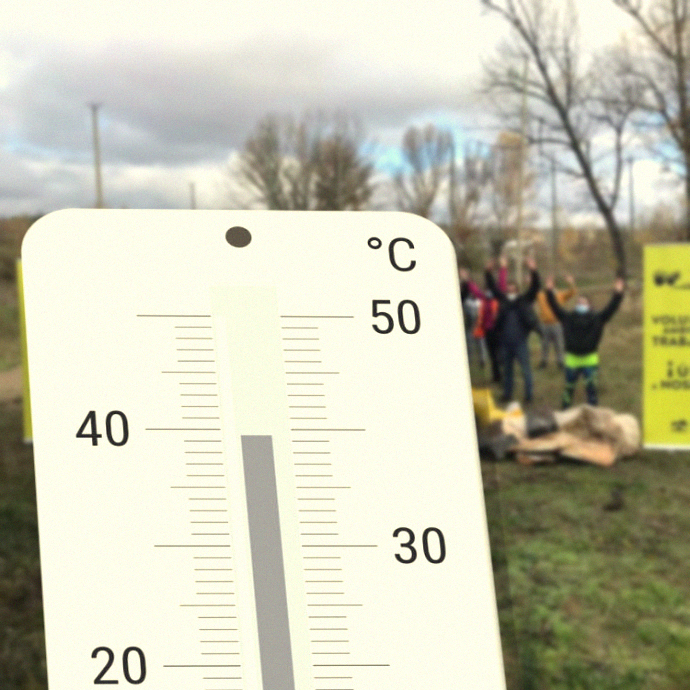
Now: {"value": 39.5, "unit": "°C"}
